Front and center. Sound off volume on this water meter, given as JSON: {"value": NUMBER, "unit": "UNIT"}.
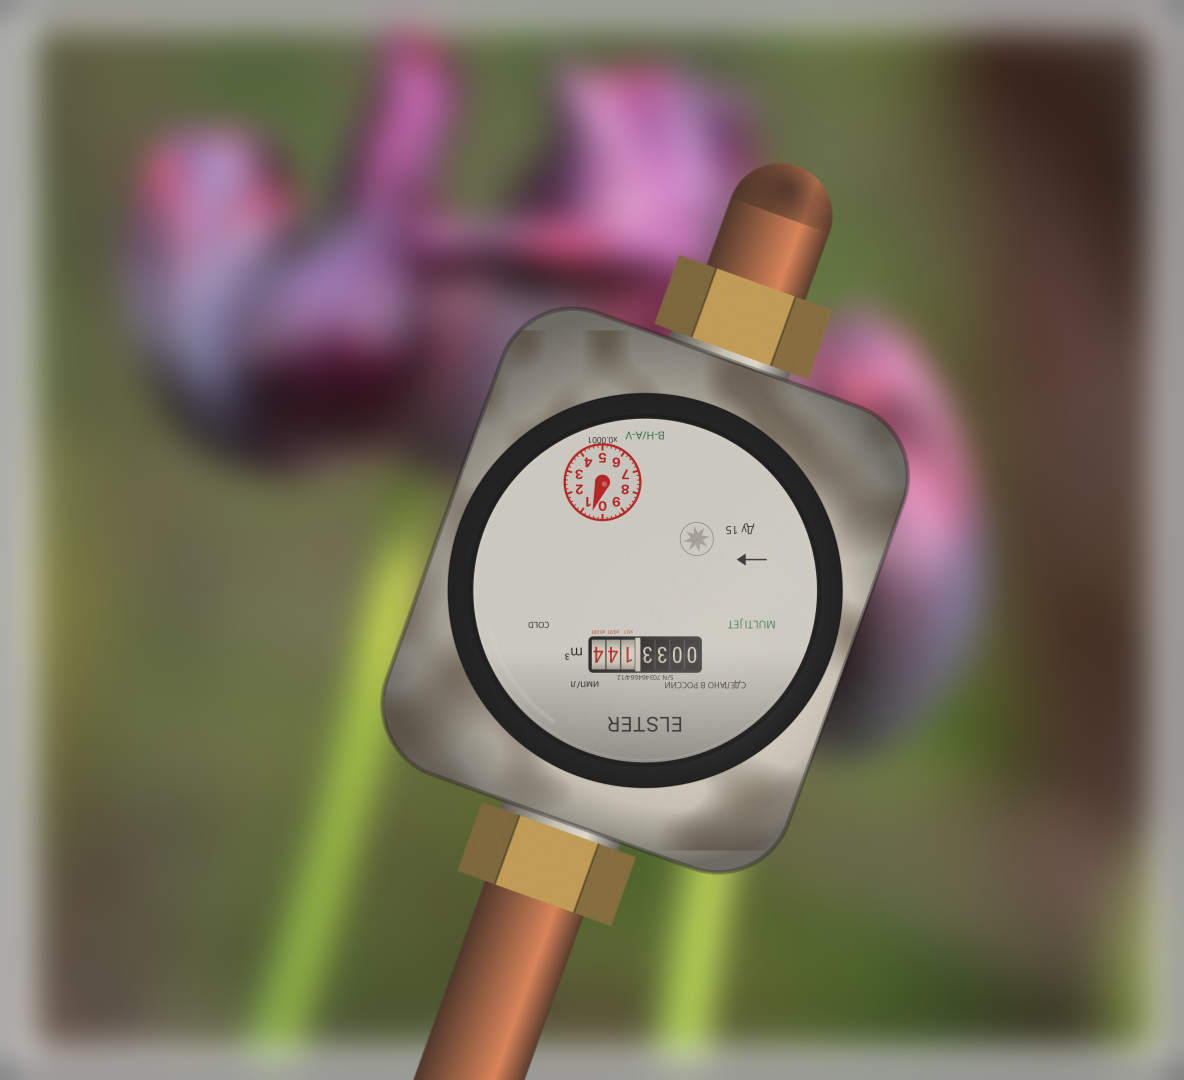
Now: {"value": 33.1440, "unit": "m³"}
